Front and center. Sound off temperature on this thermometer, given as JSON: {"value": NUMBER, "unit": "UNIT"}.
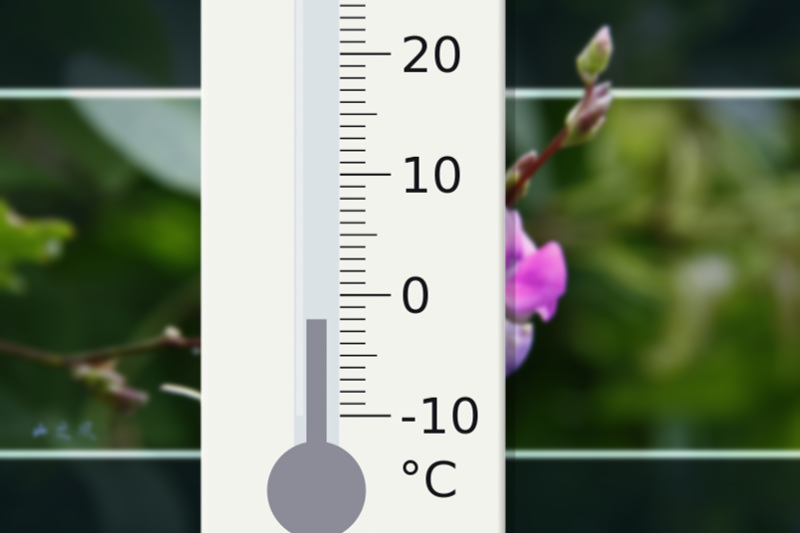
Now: {"value": -2, "unit": "°C"}
